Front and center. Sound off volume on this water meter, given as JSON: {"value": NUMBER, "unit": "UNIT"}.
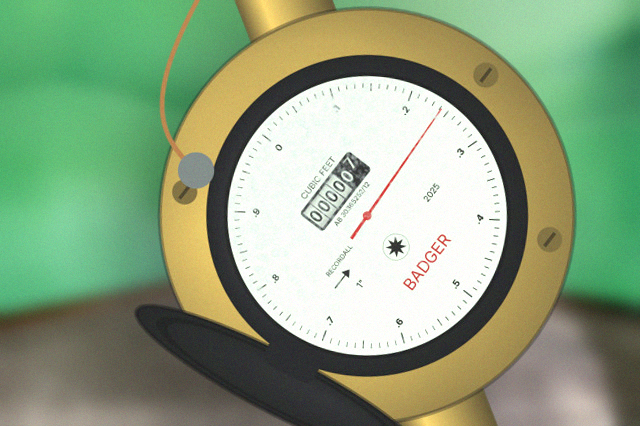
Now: {"value": 7.24, "unit": "ft³"}
